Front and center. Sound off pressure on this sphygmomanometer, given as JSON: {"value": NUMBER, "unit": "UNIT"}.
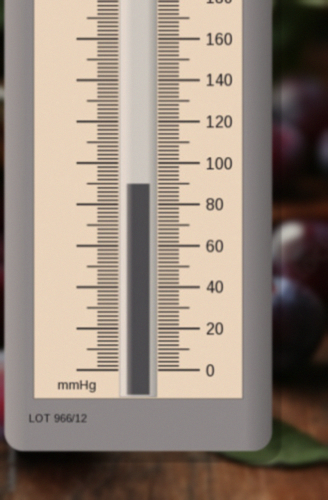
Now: {"value": 90, "unit": "mmHg"}
